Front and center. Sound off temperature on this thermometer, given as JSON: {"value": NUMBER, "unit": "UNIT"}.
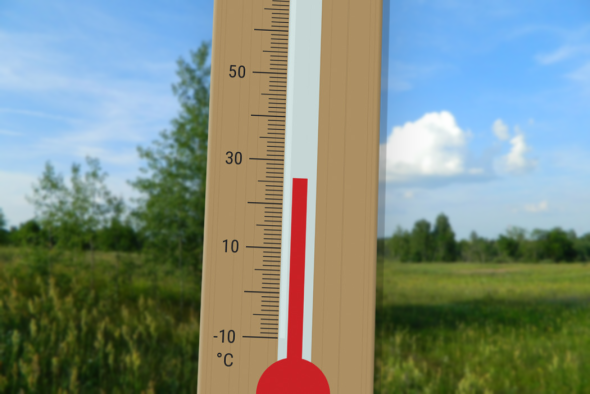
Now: {"value": 26, "unit": "°C"}
